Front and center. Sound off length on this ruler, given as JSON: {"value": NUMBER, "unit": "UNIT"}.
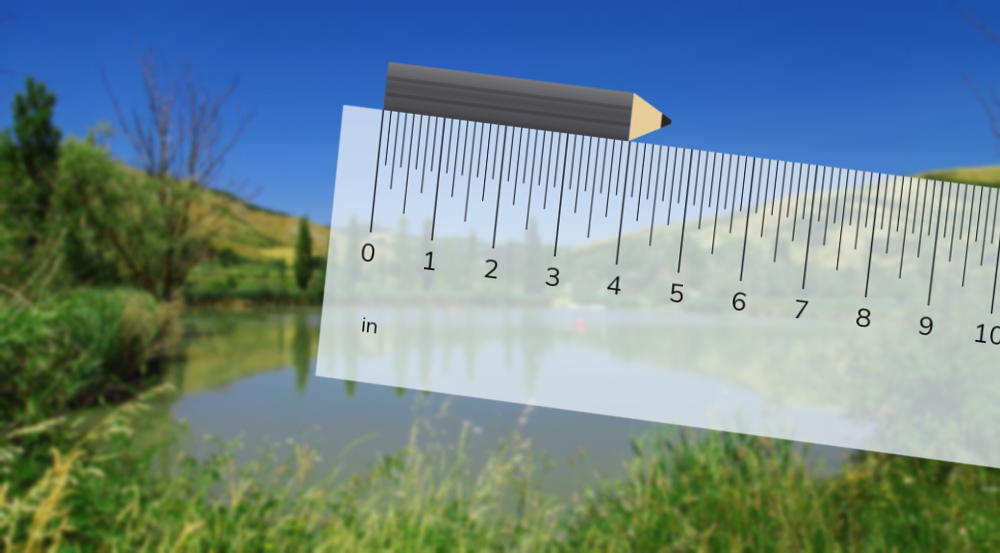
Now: {"value": 4.625, "unit": "in"}
